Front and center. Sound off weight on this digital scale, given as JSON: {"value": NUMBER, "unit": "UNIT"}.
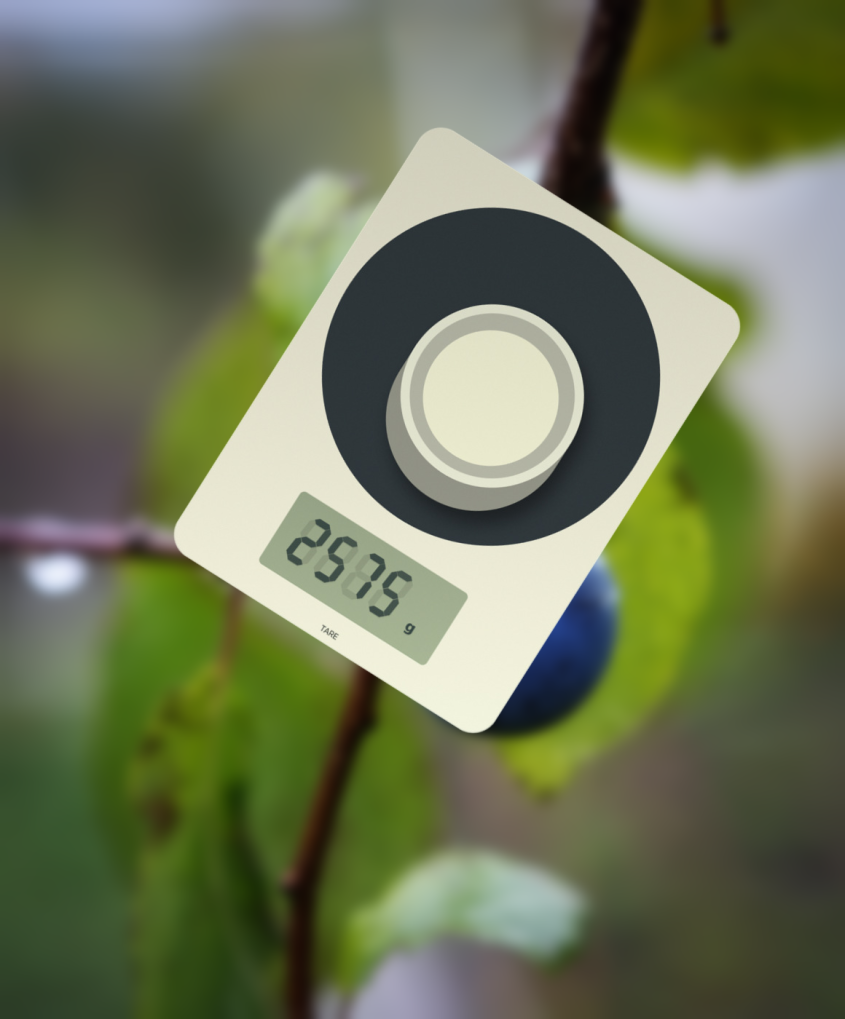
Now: {"value": 2575, "unit": "g"}
